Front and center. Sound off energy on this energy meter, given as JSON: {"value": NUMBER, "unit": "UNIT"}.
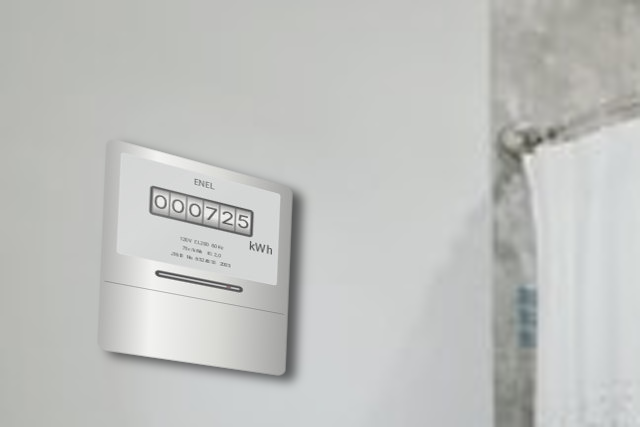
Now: {"value": 725, "unit": "kWh"}
